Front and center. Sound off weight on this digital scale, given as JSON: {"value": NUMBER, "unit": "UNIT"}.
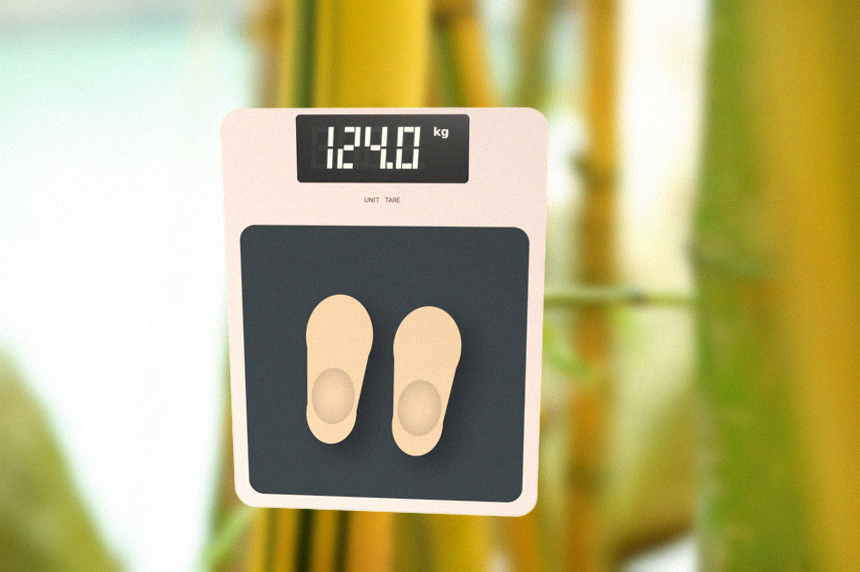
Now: {"value": 124.0, "unit": "kg"}
